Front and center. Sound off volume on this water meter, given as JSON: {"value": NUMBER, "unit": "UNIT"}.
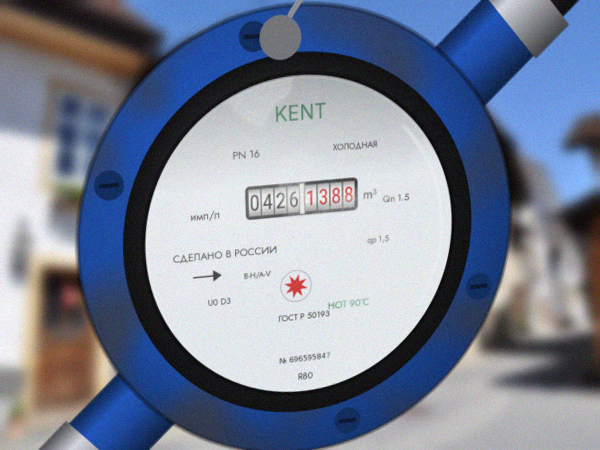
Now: {"value": 426.1388, "unit": "m³"}
